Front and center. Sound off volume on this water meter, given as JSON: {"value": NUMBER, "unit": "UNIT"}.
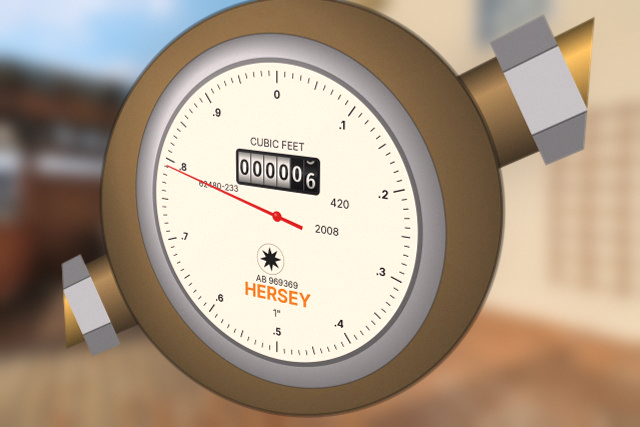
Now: {"value": 5.79, "unit": "ft³"}
